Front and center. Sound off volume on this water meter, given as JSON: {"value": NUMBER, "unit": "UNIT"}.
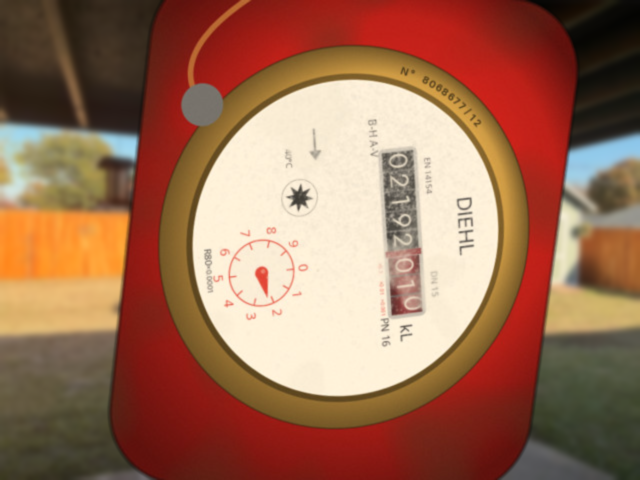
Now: {"value": 2192.0102, "unit": "kL"}
